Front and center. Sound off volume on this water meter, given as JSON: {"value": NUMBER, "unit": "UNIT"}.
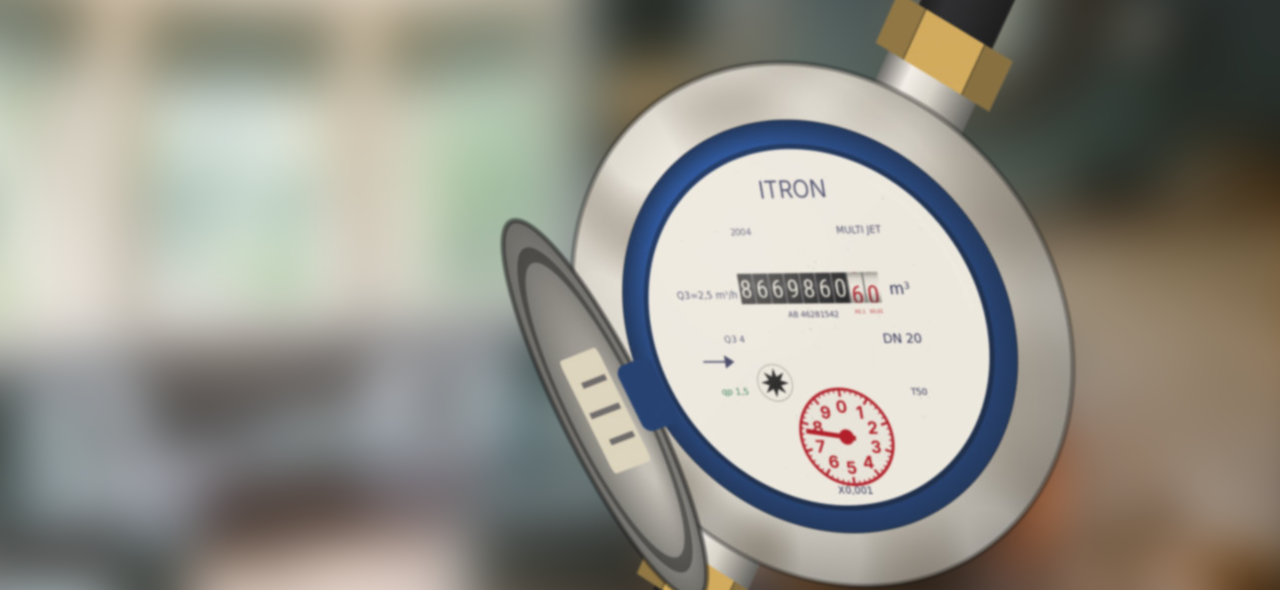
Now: {"value": 8669860.597, "unit": "m³"}
